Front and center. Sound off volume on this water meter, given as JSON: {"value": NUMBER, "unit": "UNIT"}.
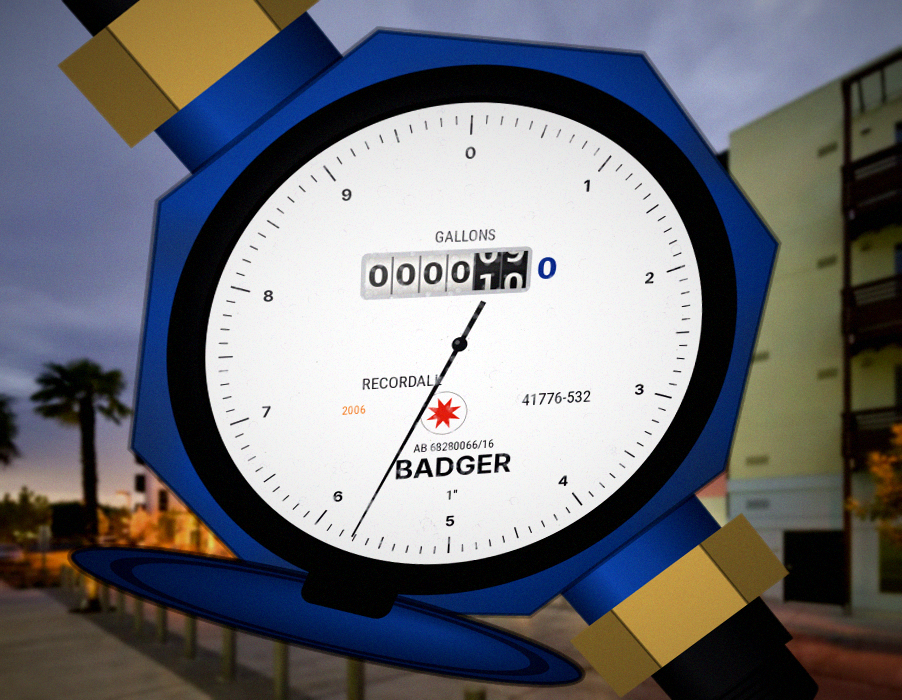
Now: {"value": 95.7, "unit": "gal"}
